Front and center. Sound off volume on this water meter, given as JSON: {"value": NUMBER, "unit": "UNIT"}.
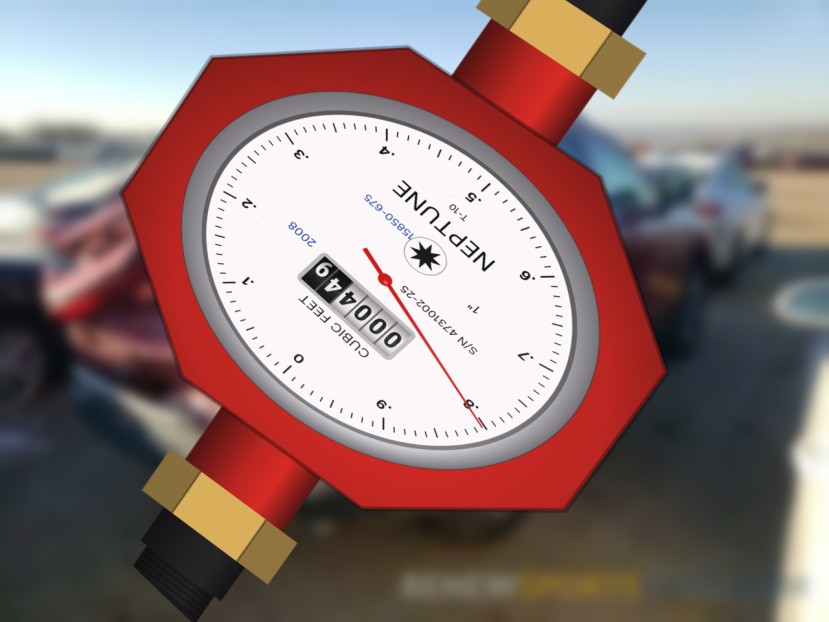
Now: {"value": 448.80, "unit": "ft³"}
